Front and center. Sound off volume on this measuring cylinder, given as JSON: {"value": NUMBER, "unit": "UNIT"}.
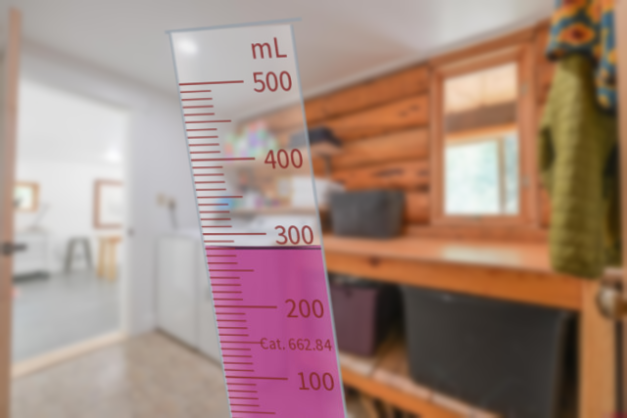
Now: {"value": 280, "unit": "mL"}
